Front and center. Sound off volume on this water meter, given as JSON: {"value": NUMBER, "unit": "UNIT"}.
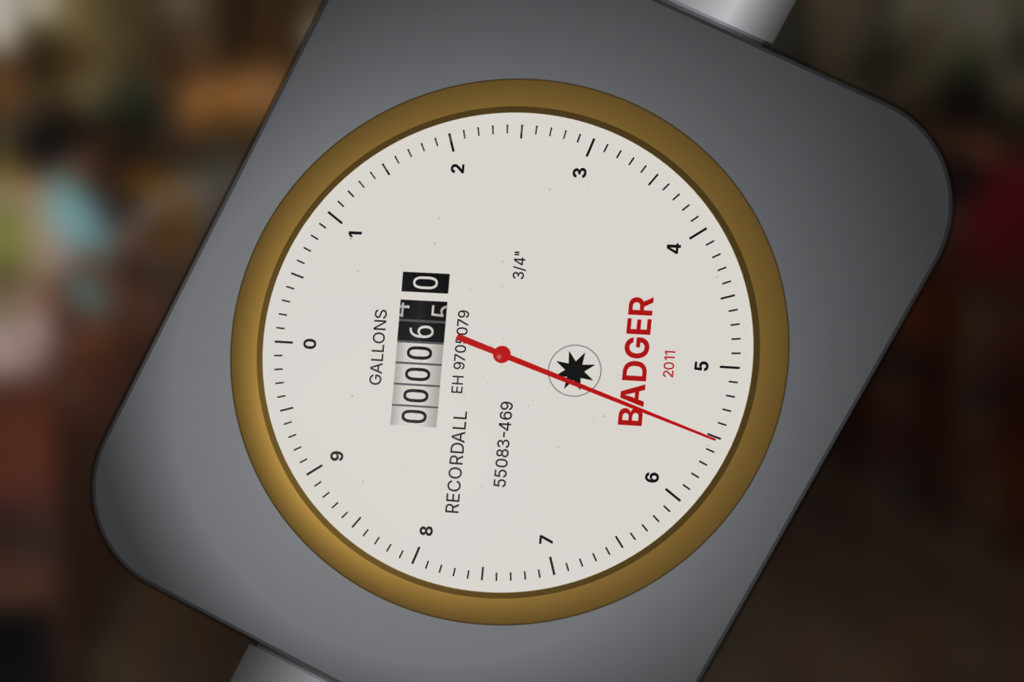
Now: {"value": 645.5, "unit": "gal"}
